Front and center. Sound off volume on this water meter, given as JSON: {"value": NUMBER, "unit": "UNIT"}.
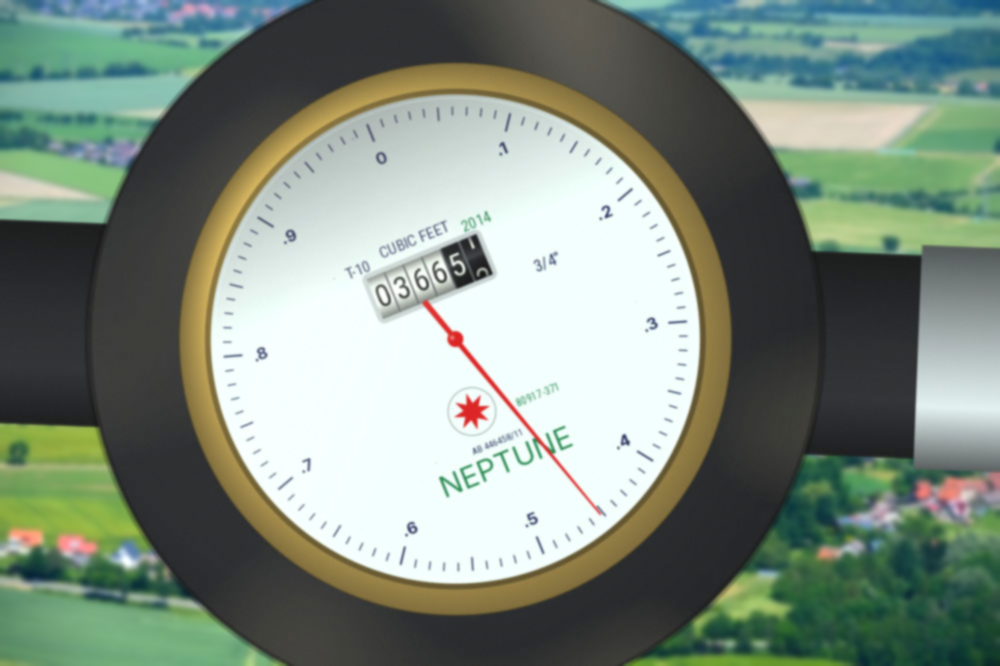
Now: {"value": 36651.45, "unit": "ft³"}
